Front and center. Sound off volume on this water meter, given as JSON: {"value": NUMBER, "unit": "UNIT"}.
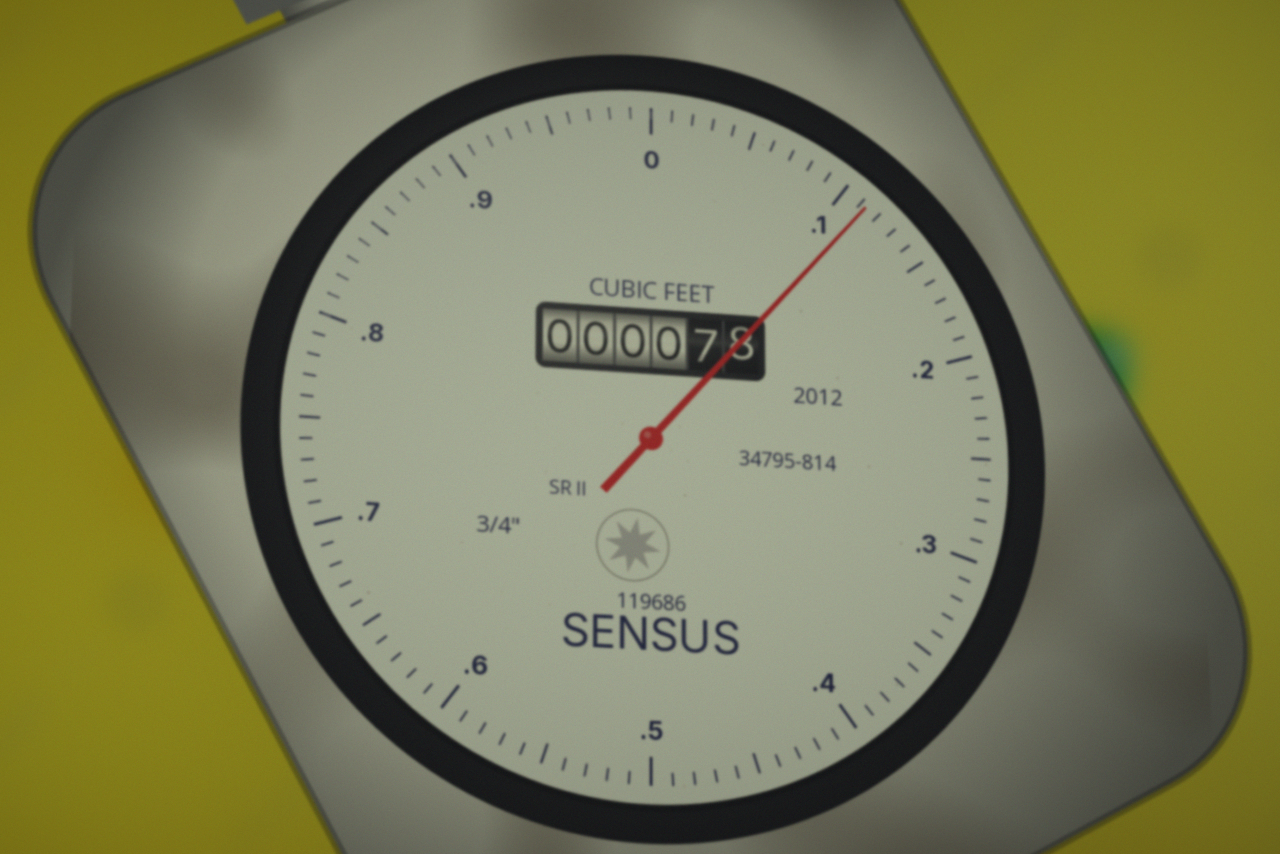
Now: {"value": 78.11, "unit": "ft³"}
